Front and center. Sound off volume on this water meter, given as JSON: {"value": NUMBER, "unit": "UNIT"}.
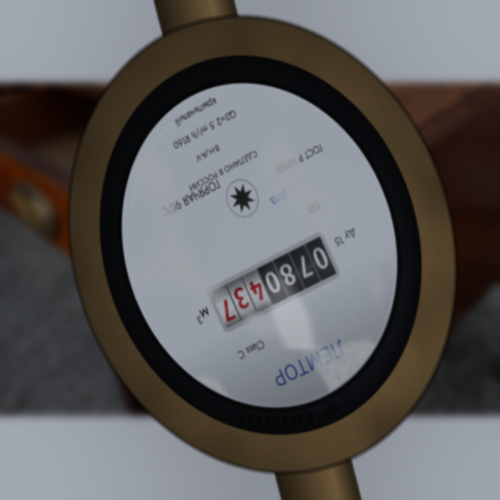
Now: {"value": 780.437, "unit": "m³"}
